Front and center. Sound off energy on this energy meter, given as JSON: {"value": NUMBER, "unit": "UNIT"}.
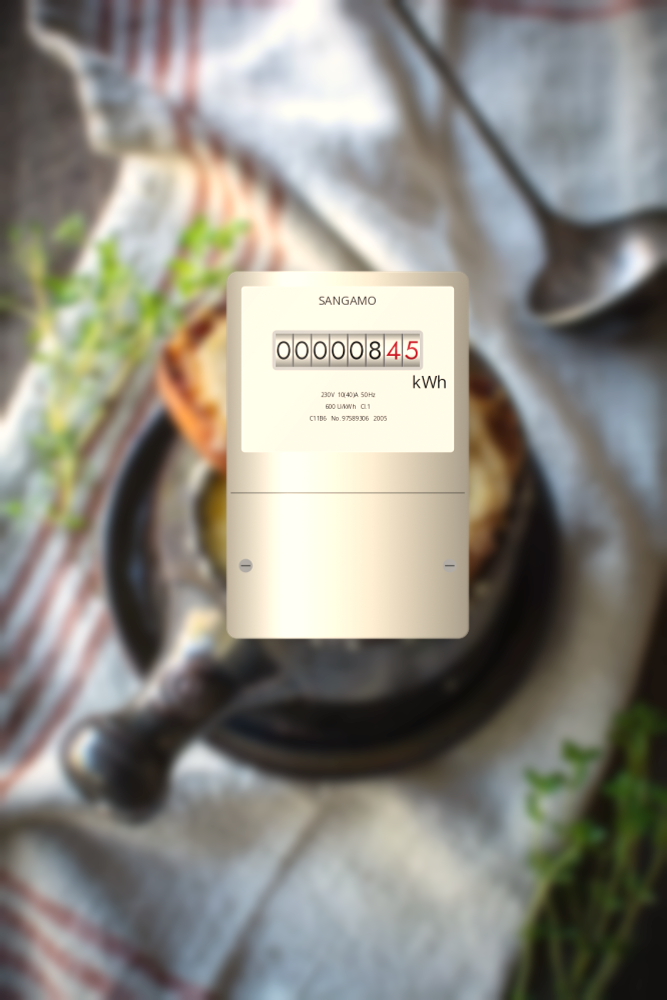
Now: {"value": 8.45, "unit": "kWh"}
